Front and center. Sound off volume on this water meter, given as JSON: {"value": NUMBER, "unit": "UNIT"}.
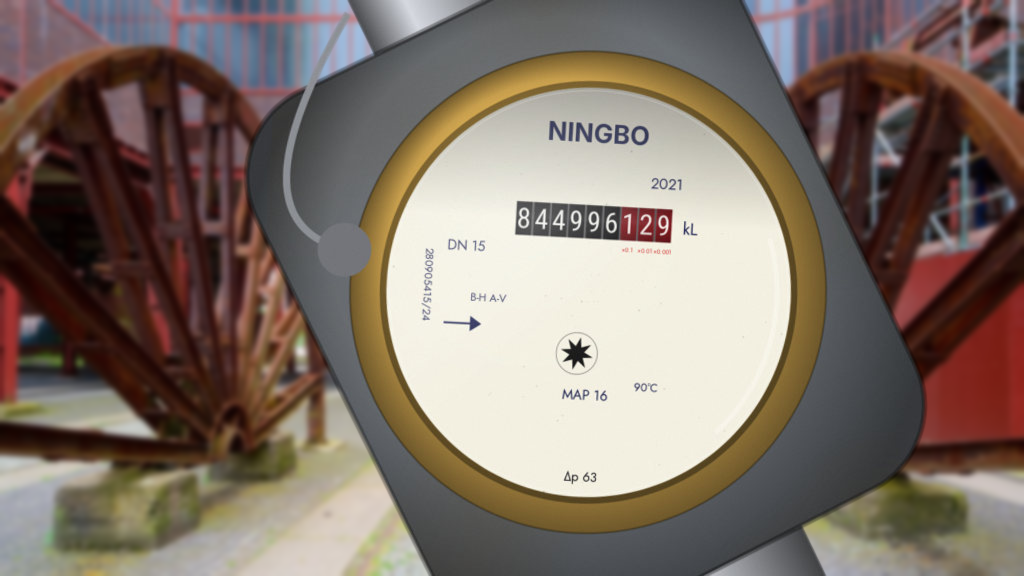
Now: {"value": 844996.129, "unit": "kL"}
